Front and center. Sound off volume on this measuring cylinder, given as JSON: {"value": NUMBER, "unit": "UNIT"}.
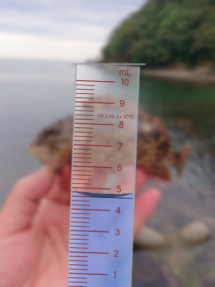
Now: {"value": 4.6, "unit": "mL"}
